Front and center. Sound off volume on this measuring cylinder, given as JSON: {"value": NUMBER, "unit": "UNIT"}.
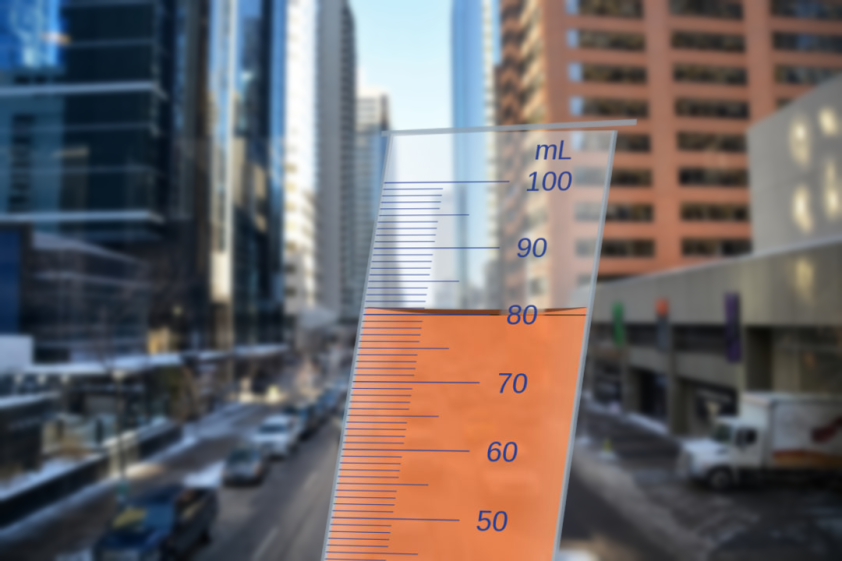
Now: {"value": 80, "unit": "mL"}
